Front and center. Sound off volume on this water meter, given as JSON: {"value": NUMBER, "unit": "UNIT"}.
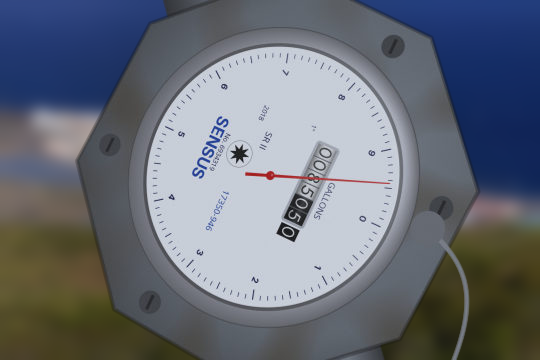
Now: {"value": 85049.4, "unit": "gal"}
